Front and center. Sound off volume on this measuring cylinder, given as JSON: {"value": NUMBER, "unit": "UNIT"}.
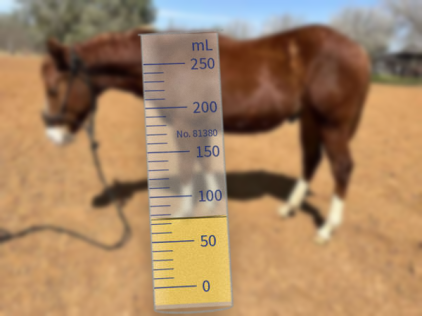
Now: {"value": 75, "unit": "mL"}
